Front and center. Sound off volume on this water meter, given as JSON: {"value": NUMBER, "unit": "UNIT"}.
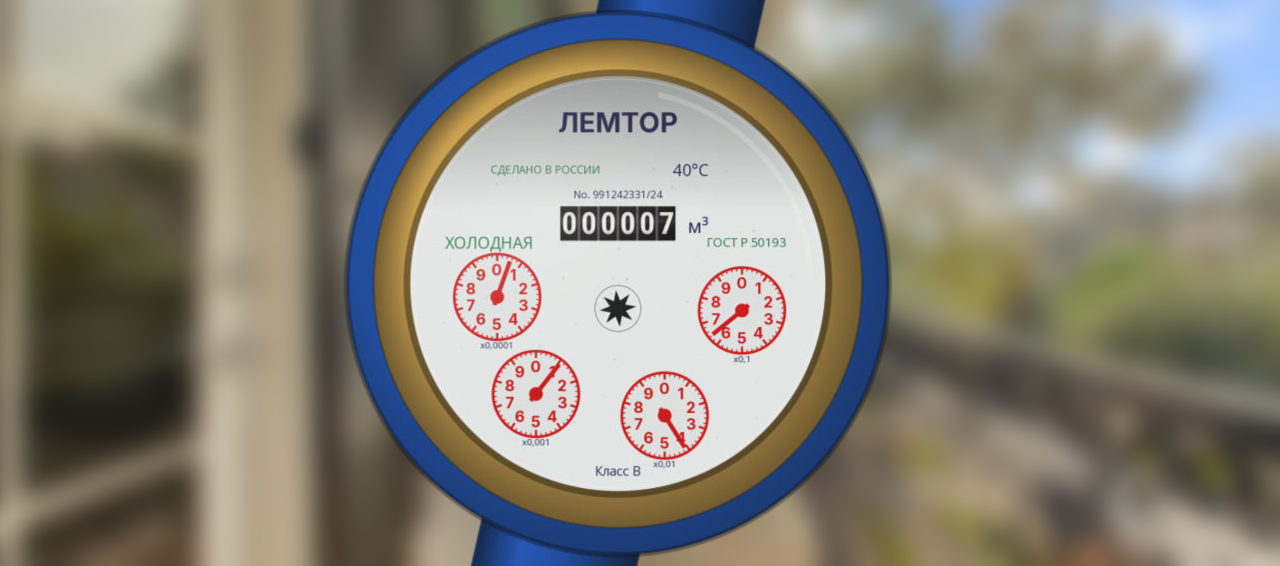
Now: {"value": 7.6410, "unit": "m³"}
